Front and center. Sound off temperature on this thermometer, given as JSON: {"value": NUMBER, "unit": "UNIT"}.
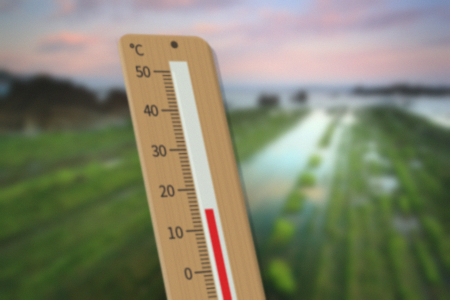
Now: {"value": 15, "unit": "°C"}
